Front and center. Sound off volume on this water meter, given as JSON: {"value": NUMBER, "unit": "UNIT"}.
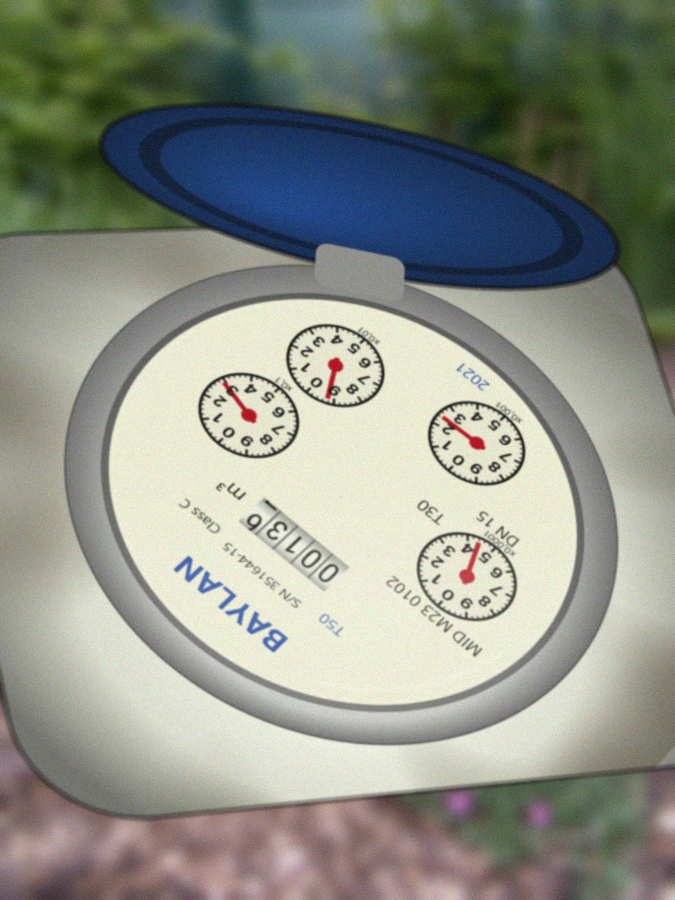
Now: {"value": 136.2924, "unit": "m³"}
